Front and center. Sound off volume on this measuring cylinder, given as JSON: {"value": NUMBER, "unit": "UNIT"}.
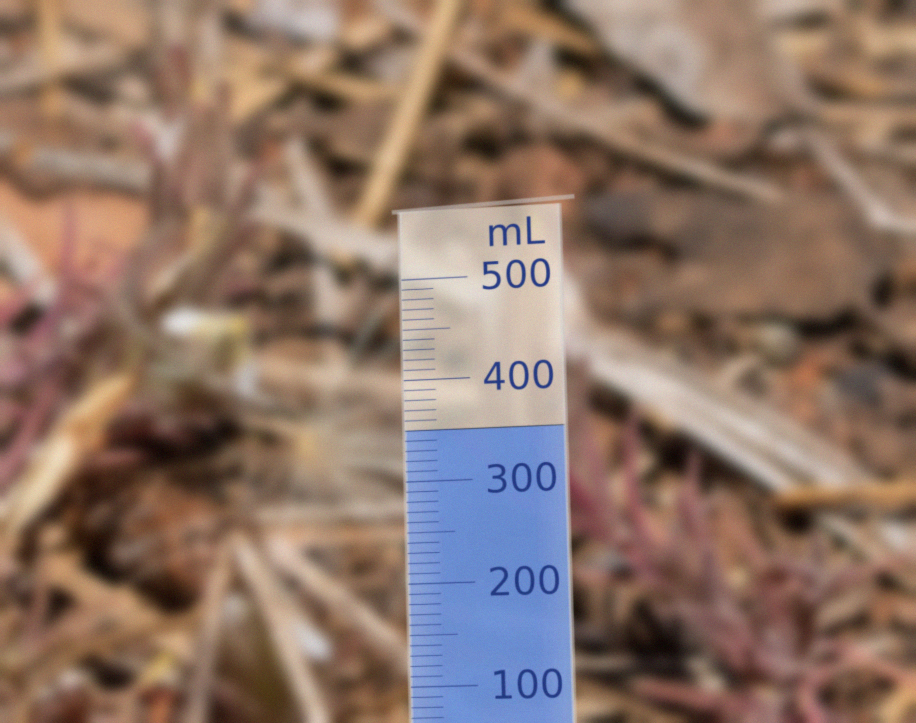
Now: {"value": 350, "unit": "mL"}
